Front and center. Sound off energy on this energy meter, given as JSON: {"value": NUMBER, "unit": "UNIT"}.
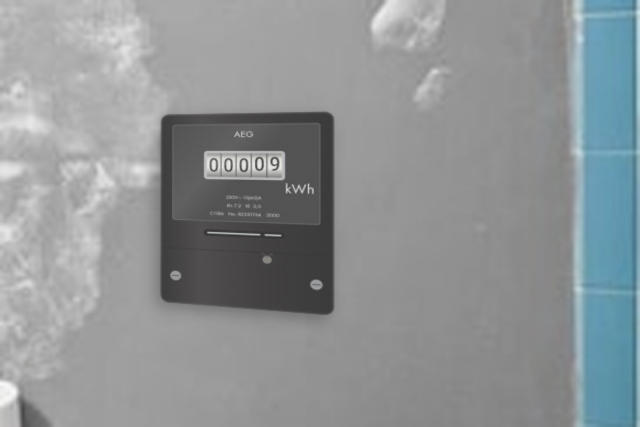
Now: {"value": 9, "unit": "kWh"}
